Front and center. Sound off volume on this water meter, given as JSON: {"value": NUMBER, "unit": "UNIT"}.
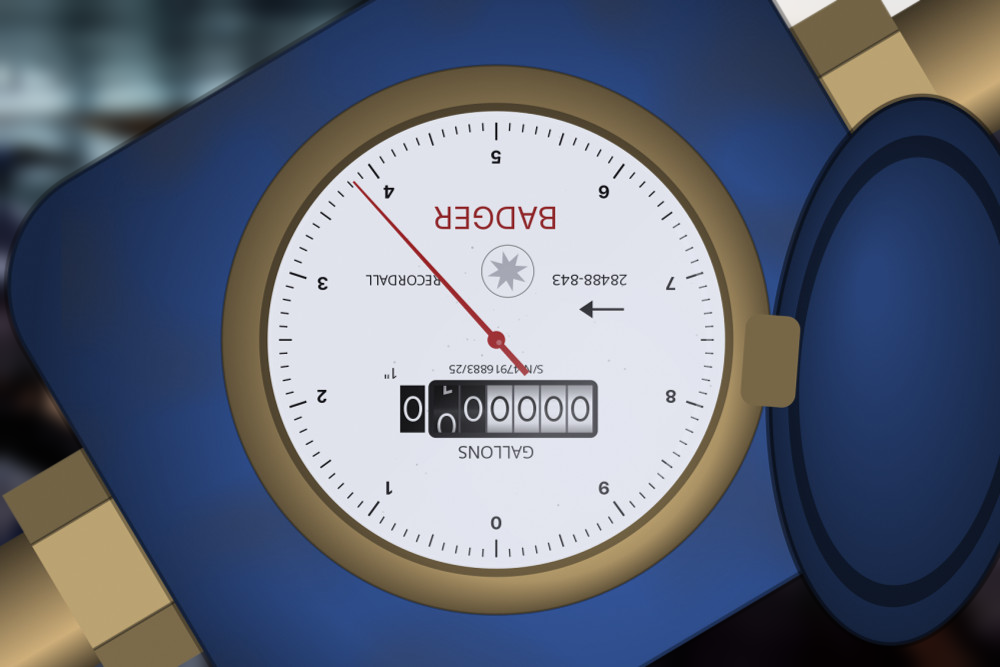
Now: {"value": 3.8, "unit": "gal"}
